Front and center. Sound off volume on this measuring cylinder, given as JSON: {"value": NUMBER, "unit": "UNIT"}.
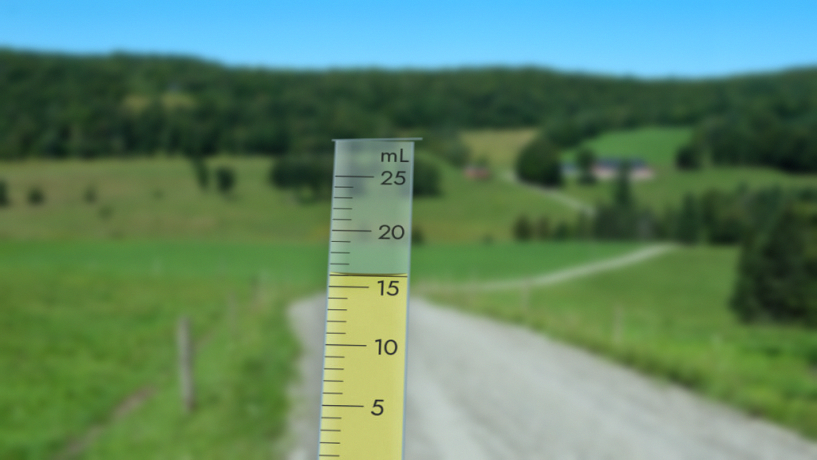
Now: {"value": 16, "unit": "mL"}
